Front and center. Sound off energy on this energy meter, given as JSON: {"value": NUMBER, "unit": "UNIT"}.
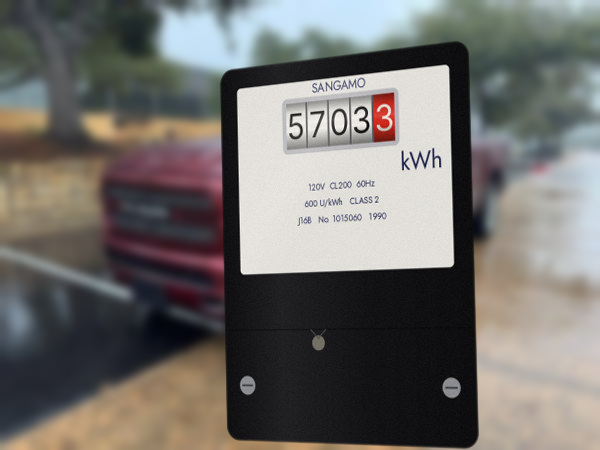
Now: {"value": 5703.3, "unit": "kWh"}
